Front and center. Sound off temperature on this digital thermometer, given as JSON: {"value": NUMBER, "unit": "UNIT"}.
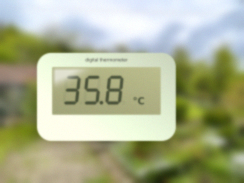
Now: {"value": 35.8, "unit": "°C"}
